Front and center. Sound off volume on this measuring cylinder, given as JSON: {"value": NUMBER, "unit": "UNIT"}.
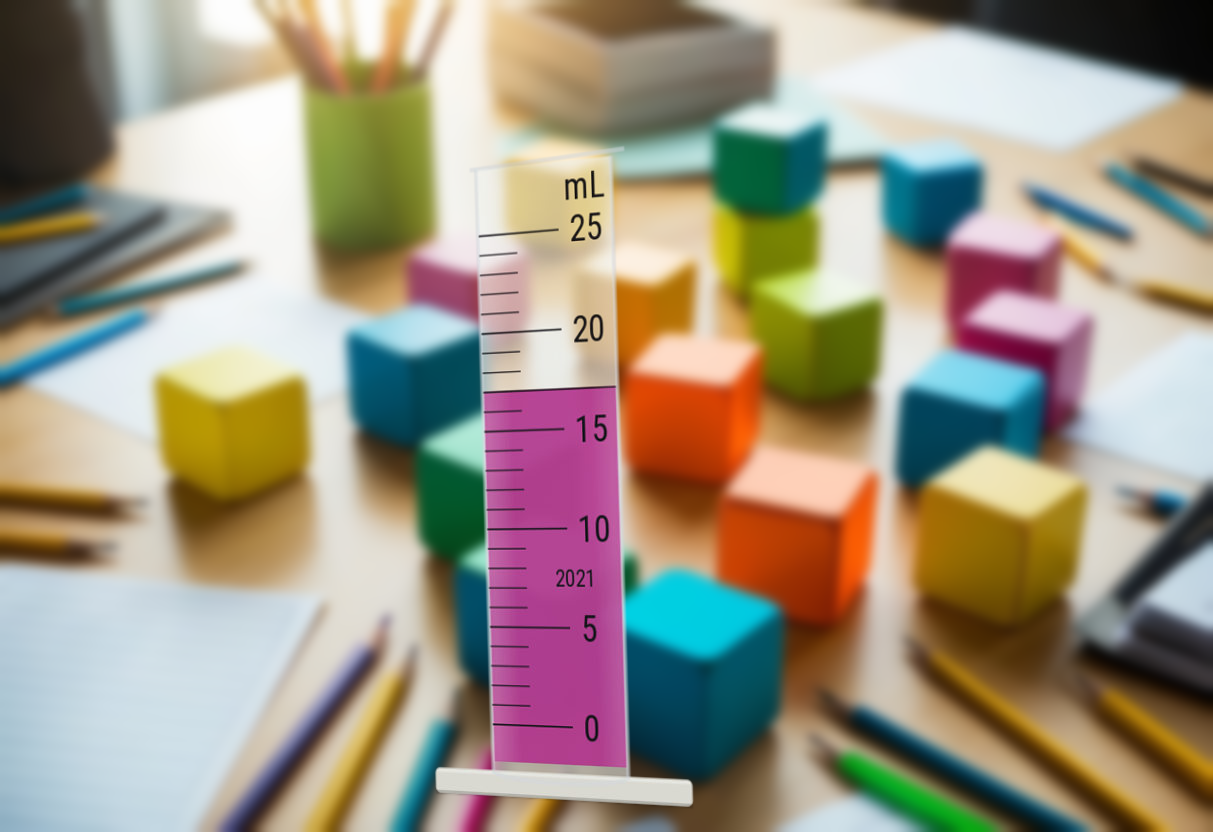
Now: {"value": 17, "unit": "mL"}
